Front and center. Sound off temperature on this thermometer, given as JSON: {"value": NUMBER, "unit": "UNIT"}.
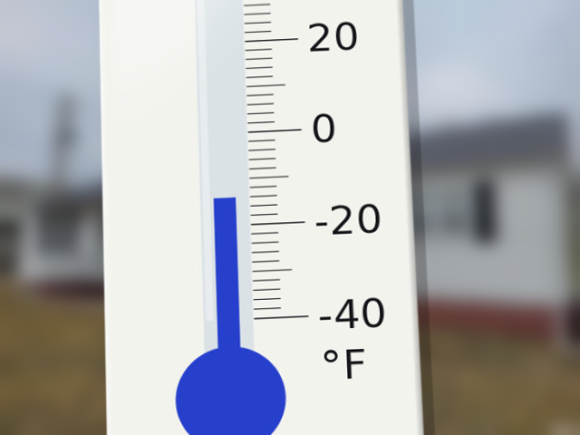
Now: {"value": -14, "unit": "°F"}
